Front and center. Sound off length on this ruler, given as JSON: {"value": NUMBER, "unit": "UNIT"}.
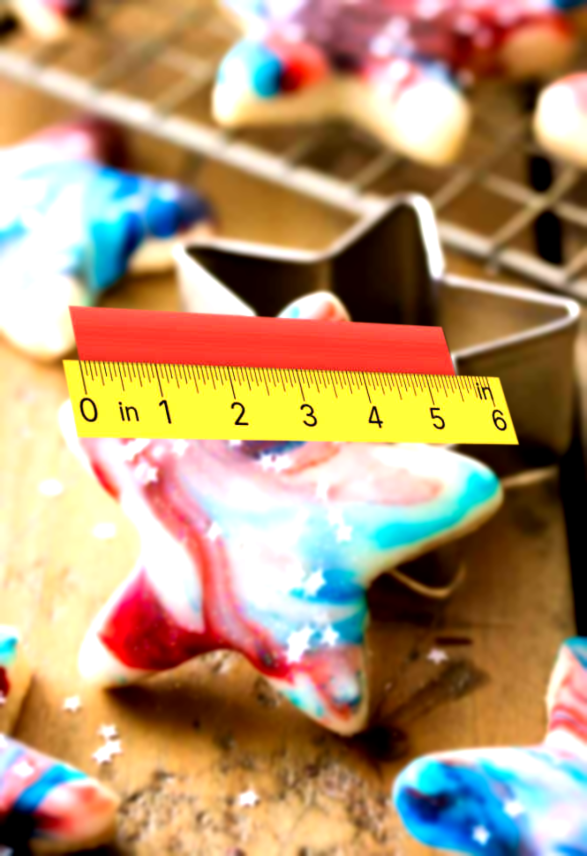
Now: {"value": 5.5, "unit": "in"}
